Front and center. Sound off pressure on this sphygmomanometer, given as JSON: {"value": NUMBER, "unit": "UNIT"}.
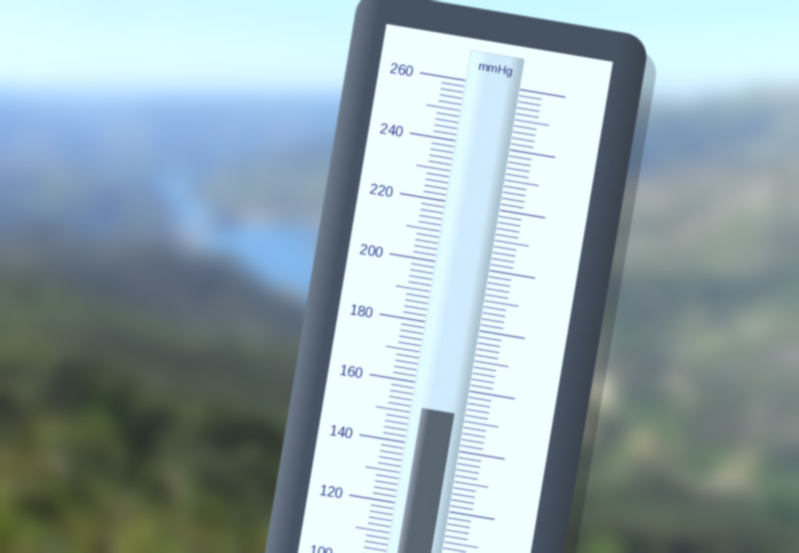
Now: {"value": 152, "unit": "mmHg"}
